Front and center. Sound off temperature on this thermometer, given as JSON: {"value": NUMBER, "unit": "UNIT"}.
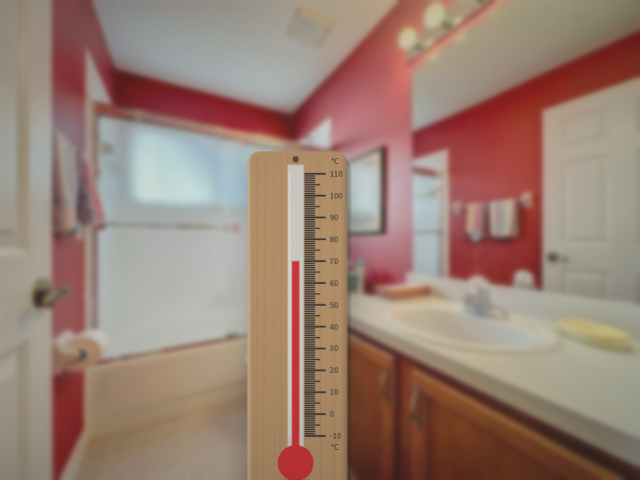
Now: {"value": 70, "unit": "°C"}
